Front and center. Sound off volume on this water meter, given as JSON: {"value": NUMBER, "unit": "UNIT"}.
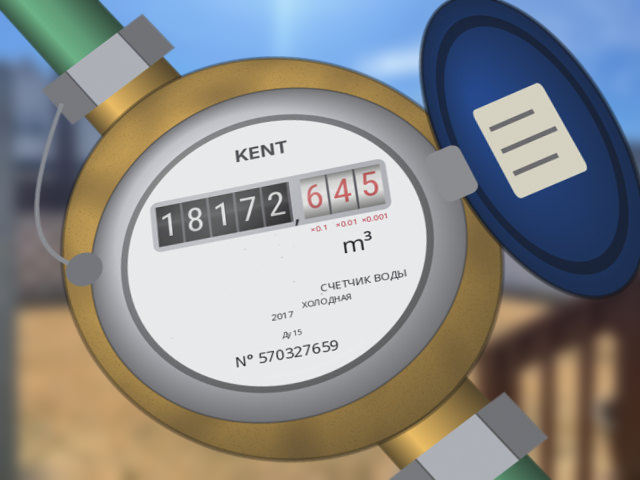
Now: {"value": 18172.645, "unit": "m³"}
